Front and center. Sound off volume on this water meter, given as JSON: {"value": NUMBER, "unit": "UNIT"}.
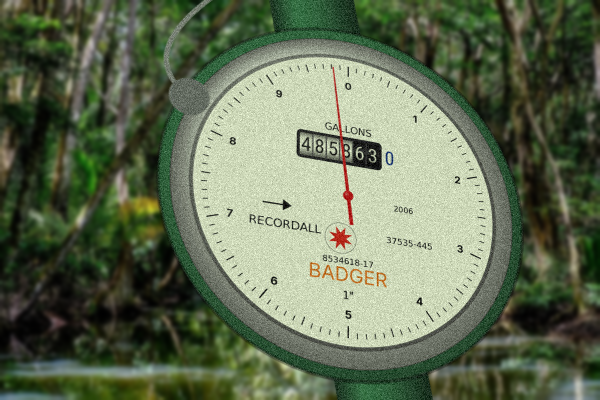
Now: {"value": 4858629.8, "unit": "gal"}
